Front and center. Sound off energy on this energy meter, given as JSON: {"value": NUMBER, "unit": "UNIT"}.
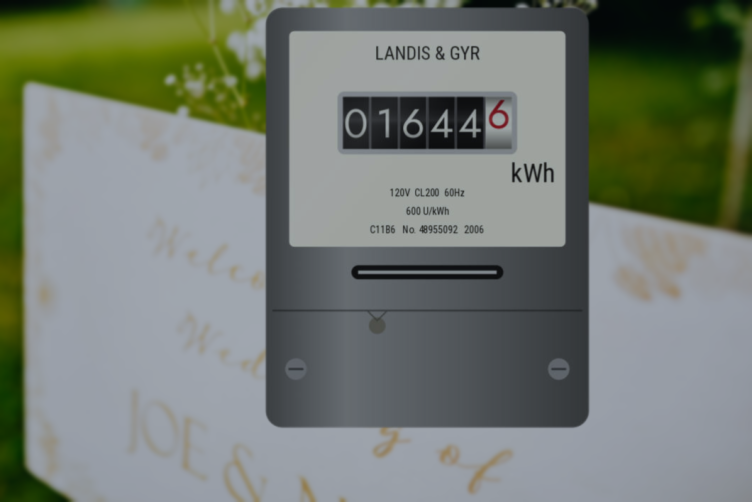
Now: {"value": 1644.6, "unit": "kWh"}
